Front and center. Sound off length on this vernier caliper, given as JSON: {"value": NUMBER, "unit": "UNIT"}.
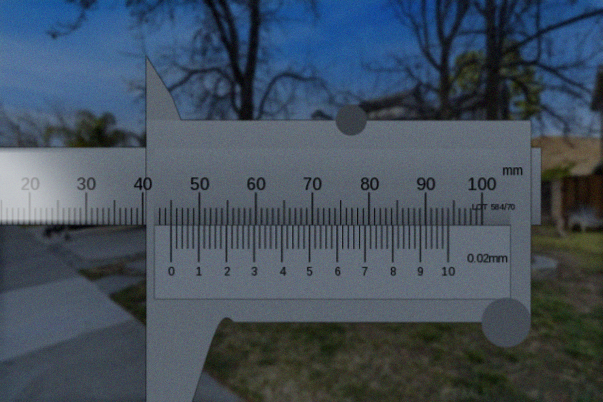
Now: {"value": 45.0, "unit": "mm"}
